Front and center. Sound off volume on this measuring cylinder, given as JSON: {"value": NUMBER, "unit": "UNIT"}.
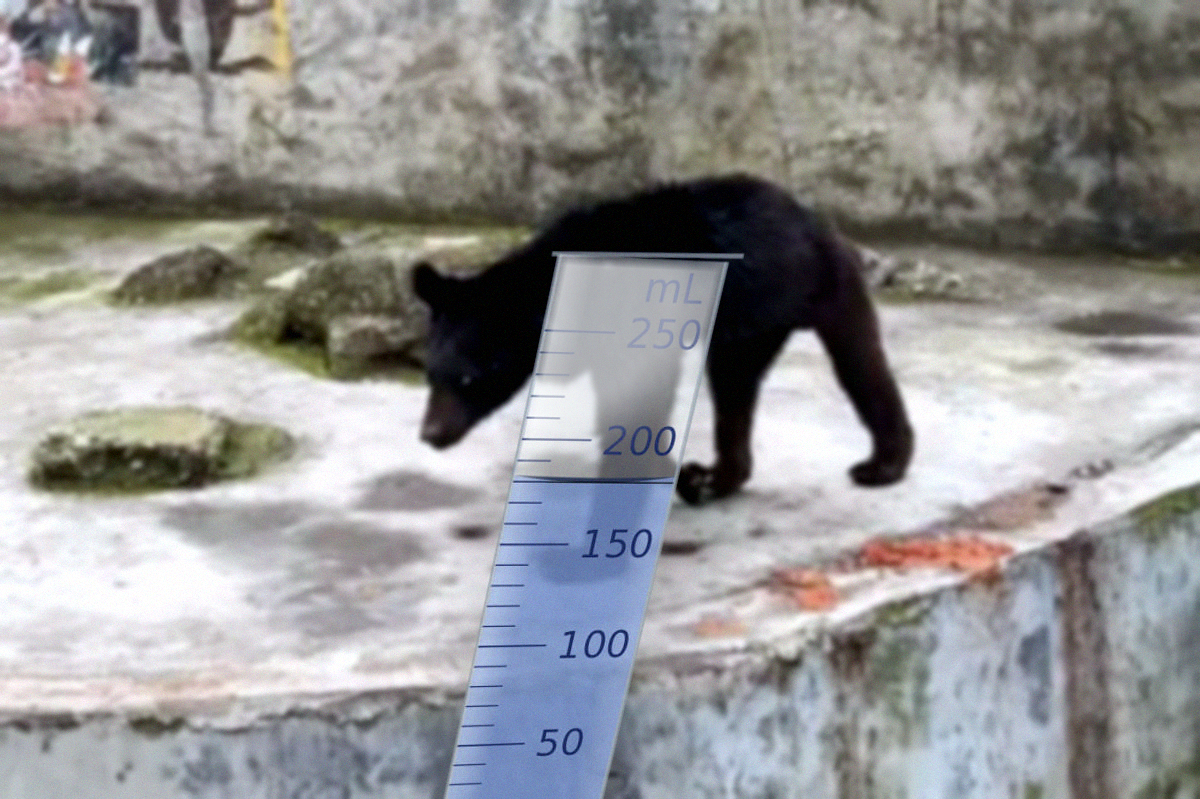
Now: {"value": 180, "unit": "mL"}
